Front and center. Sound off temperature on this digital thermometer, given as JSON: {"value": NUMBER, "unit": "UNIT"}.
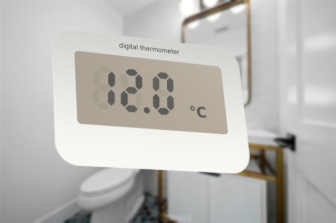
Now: {"value": 12.0, "unit": "°C"}
